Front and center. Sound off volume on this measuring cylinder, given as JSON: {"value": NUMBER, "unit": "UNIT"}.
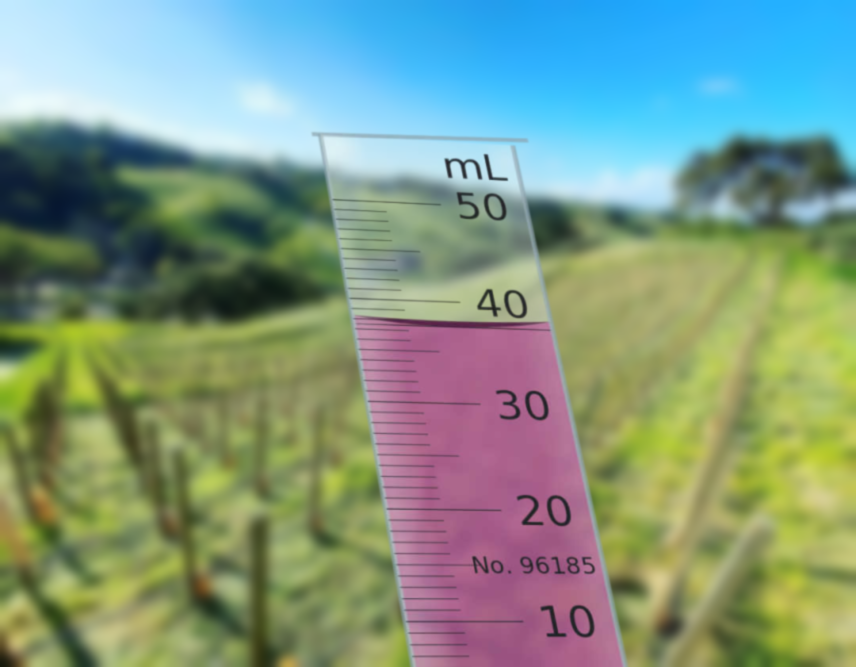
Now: {"value": 37.5, "unit": "mL"}
